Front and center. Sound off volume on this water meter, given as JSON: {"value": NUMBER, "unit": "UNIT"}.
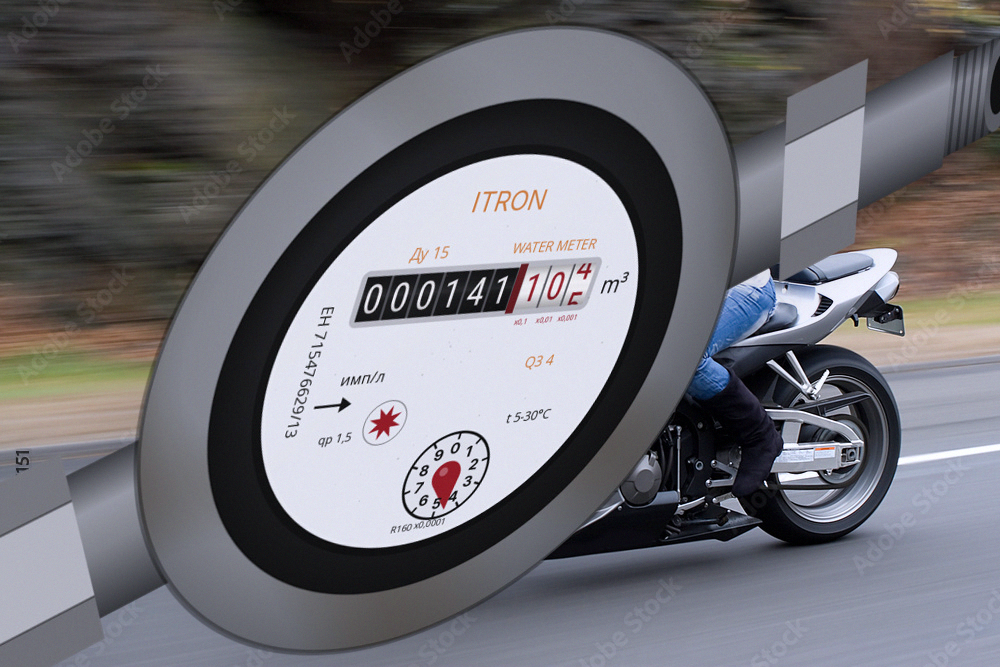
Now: {"value": 141.1044, "unit": "m³"}
